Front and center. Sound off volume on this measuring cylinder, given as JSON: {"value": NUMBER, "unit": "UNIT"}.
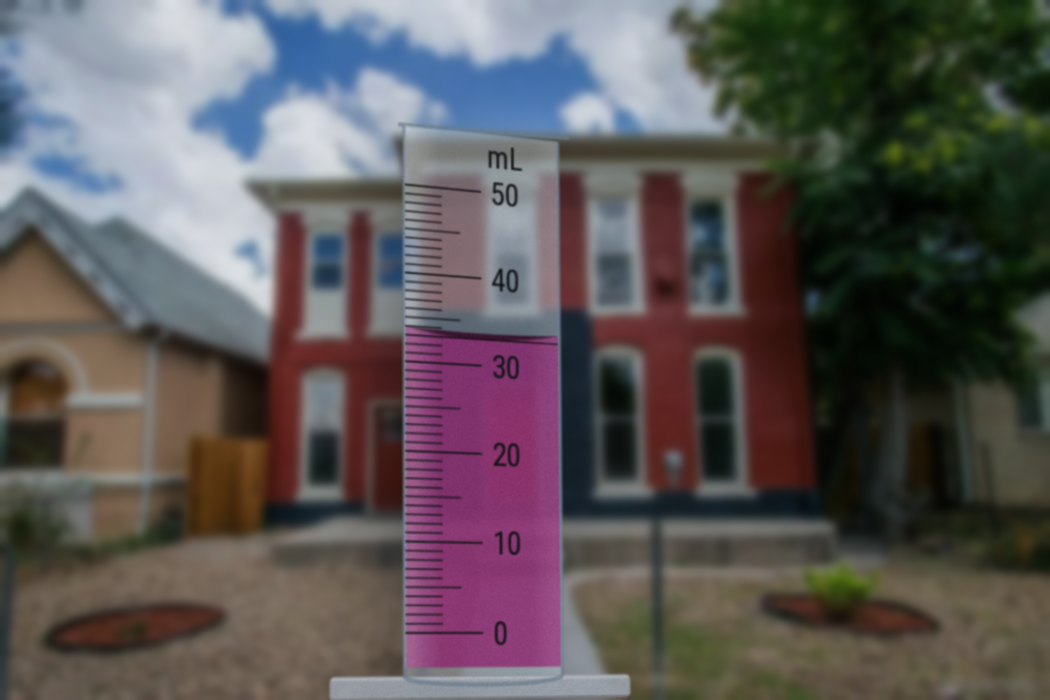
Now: {"value": 33, "unit": "mL"}
